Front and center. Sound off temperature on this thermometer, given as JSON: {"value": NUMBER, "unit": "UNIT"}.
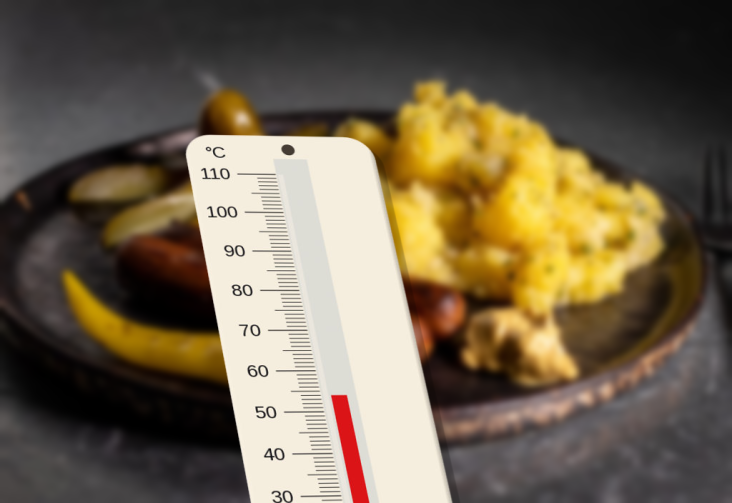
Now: {"value": 54, "unit": "°C"}
